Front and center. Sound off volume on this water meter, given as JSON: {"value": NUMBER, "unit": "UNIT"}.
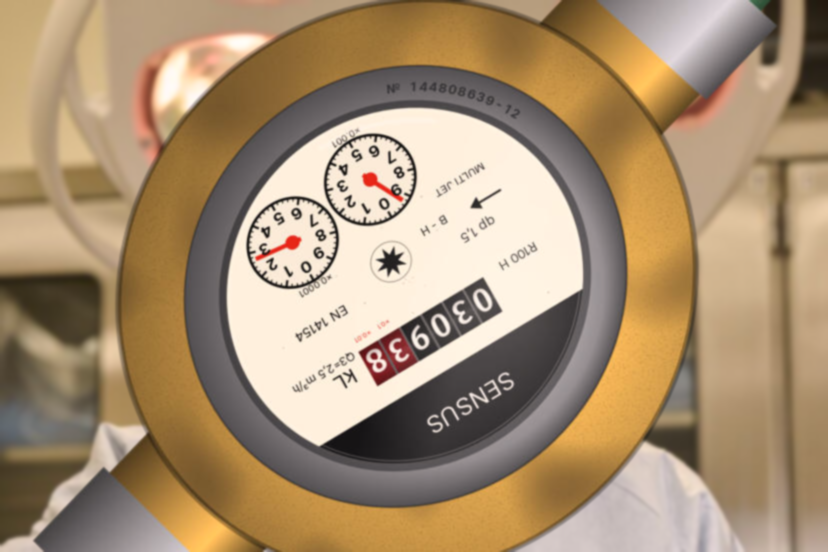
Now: {"value": 309.3792, "unit": "kL"}
